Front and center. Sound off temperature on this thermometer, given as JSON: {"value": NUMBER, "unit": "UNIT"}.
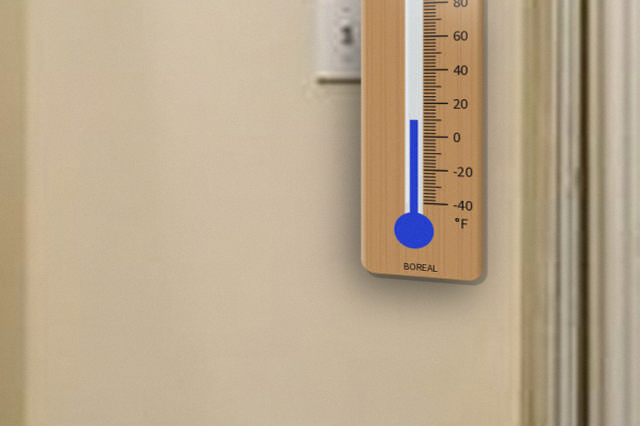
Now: {"value": 10, "unit": "°F"}
